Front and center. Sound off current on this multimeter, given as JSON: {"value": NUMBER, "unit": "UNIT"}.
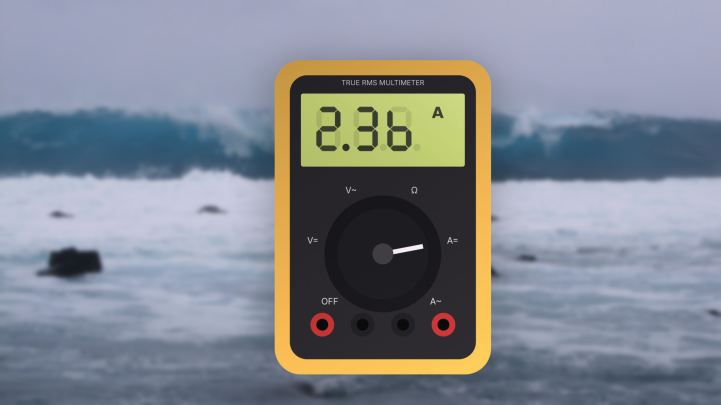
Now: {"value": 2.36, "unit": "A"}
